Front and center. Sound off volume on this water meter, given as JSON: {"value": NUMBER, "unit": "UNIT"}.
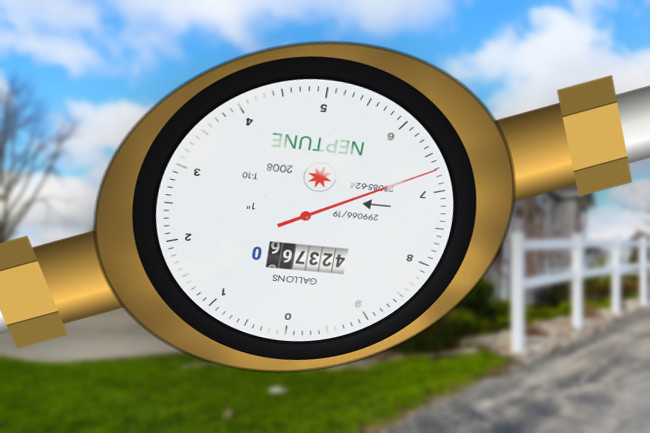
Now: {"value": 4237656.7, "unit": "gal"}
